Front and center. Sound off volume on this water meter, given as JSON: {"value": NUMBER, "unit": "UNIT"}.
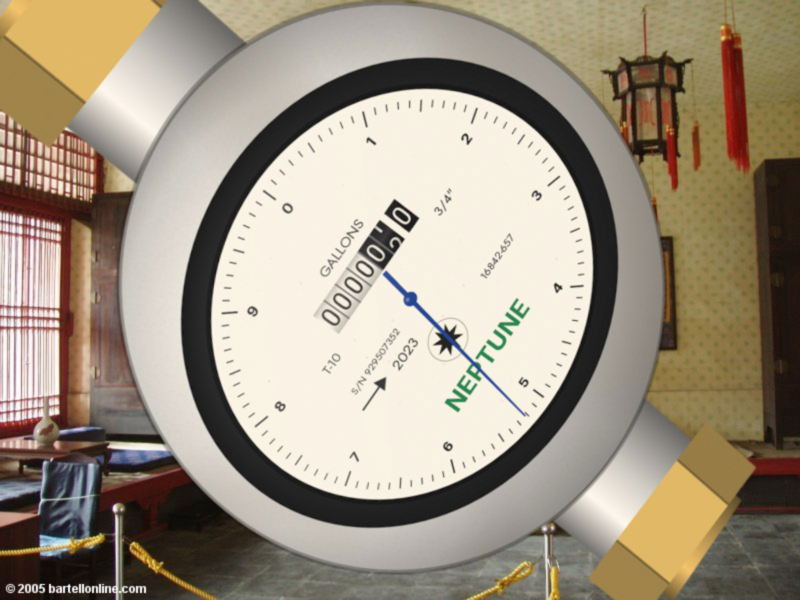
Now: {"value": 15.2, "unit": "gal"}
